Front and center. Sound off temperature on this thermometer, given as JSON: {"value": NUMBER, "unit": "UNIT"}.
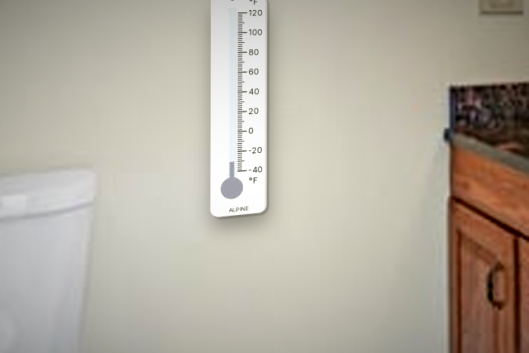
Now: {"value": -30, "unit": "°F"}
